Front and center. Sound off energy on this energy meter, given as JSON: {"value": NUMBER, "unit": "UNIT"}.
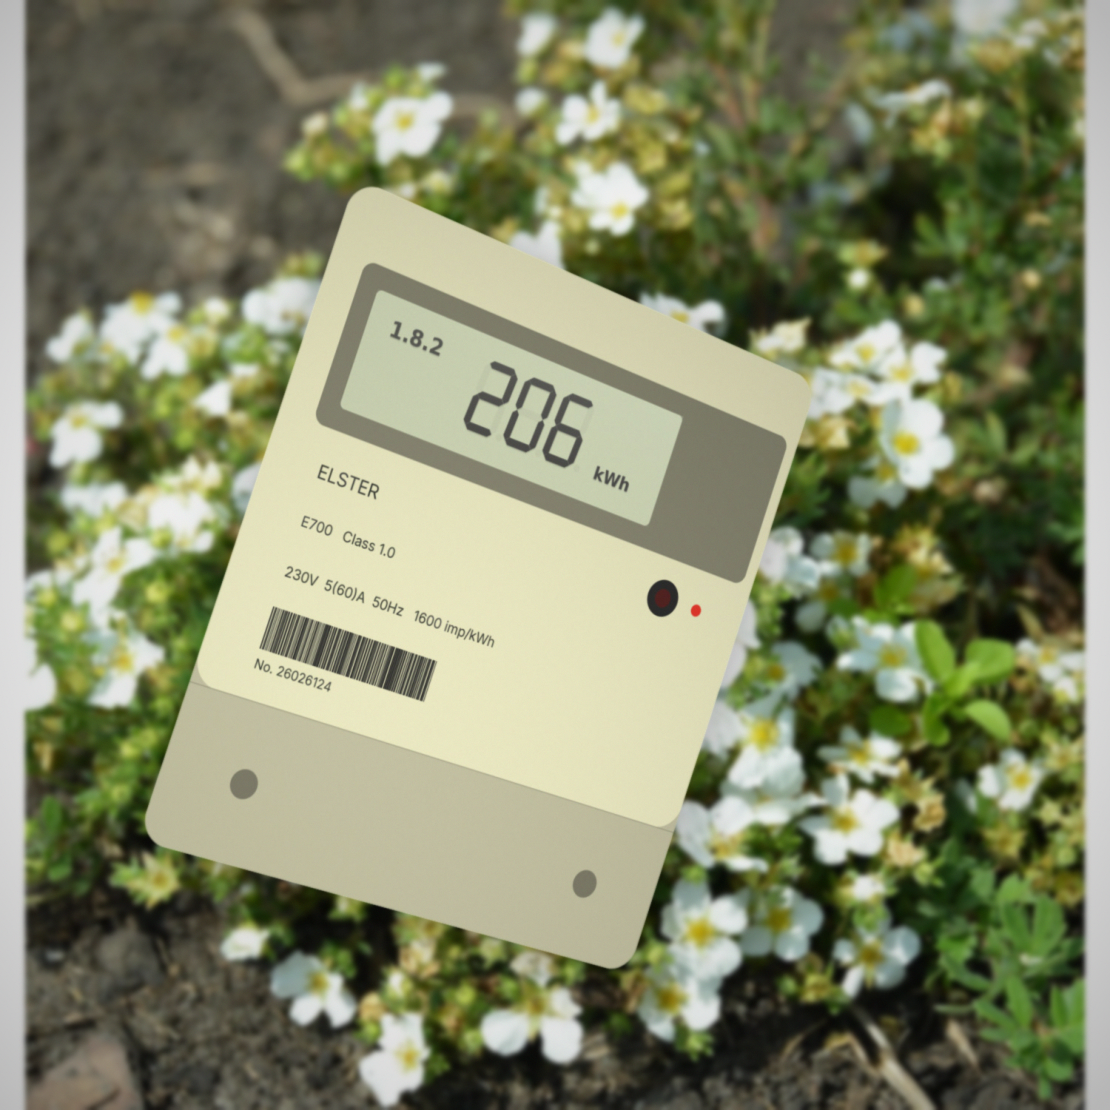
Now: {"value": 206, "unit": "kWh"}
